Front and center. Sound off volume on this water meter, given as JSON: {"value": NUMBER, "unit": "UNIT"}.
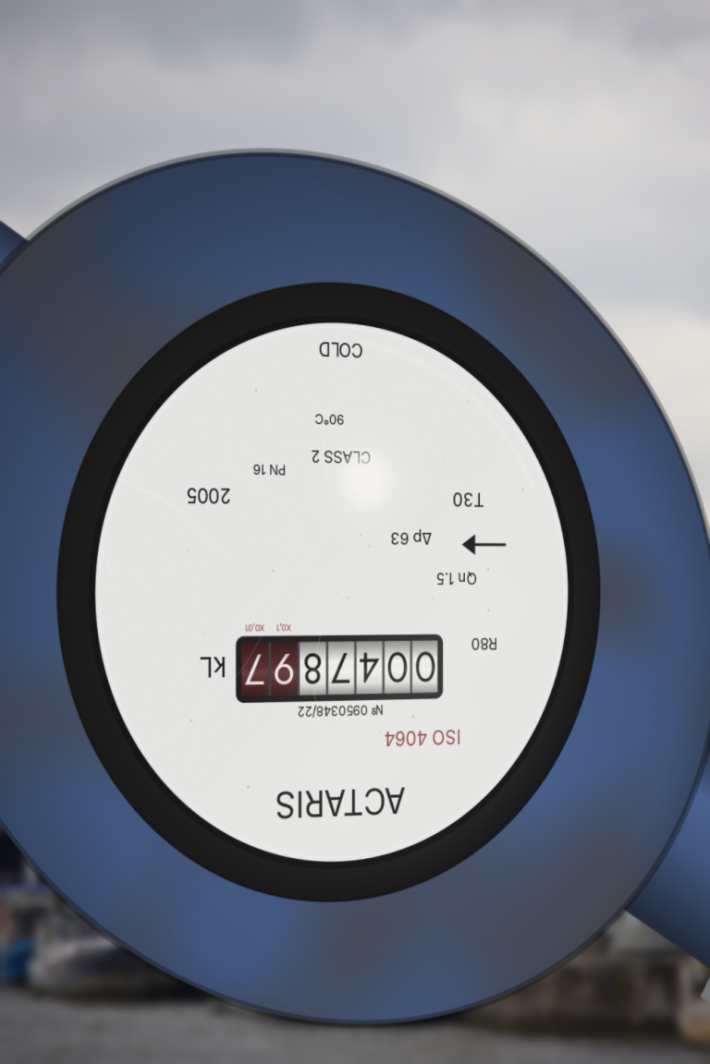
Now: {"value": 478.97, "unit": "kL"}
